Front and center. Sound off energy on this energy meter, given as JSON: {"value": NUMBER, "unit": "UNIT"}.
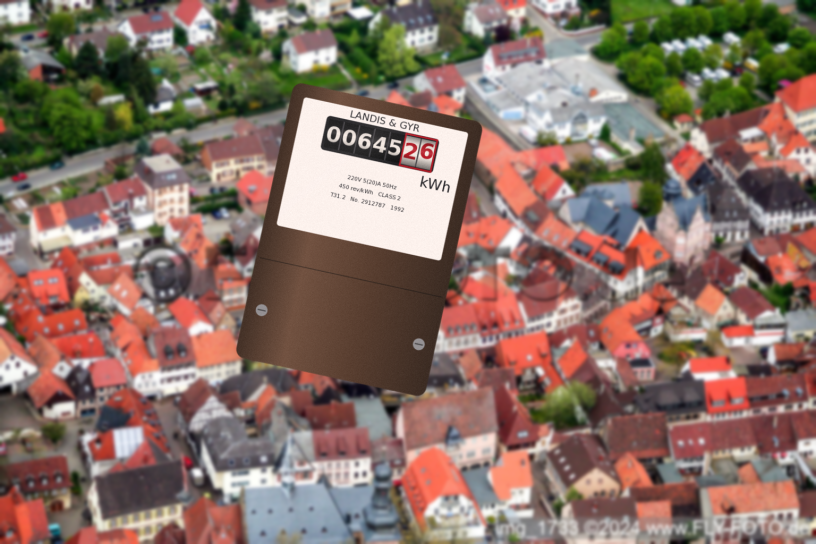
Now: {"value": 645.26, "unit": "kWh"}
